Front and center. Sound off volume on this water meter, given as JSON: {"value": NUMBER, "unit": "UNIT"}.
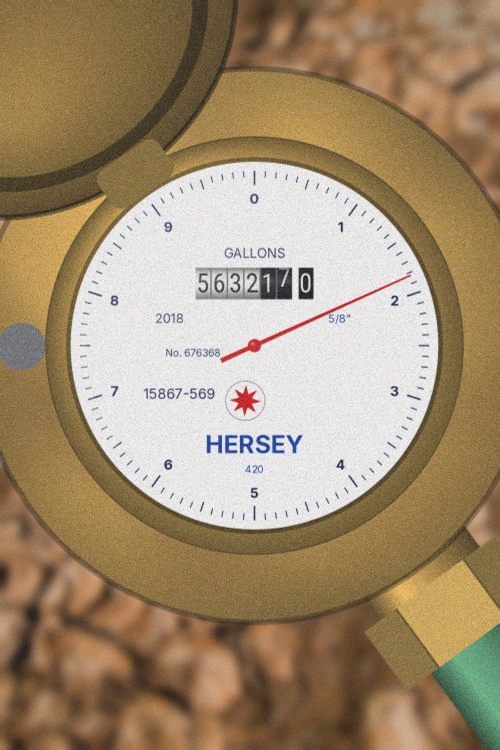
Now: {"value": 5632171.8, "unit": "gal"}
